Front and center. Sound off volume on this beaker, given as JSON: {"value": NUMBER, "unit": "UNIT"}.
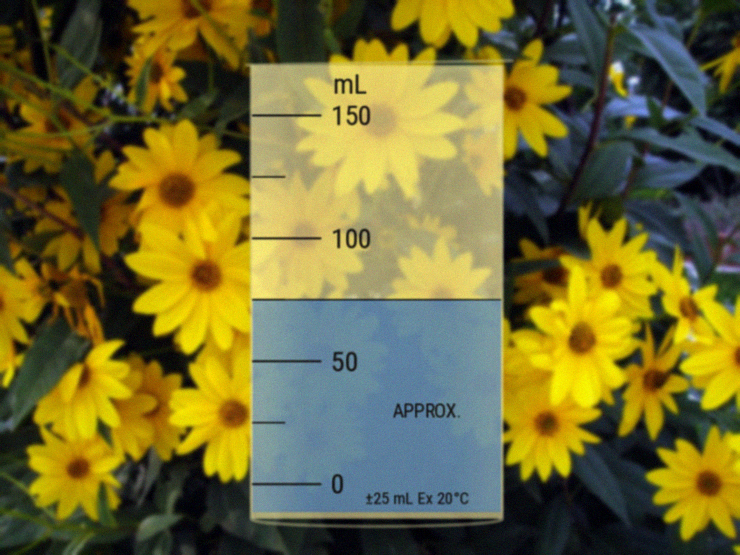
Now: {"value": 75, "unit": "mL"}
